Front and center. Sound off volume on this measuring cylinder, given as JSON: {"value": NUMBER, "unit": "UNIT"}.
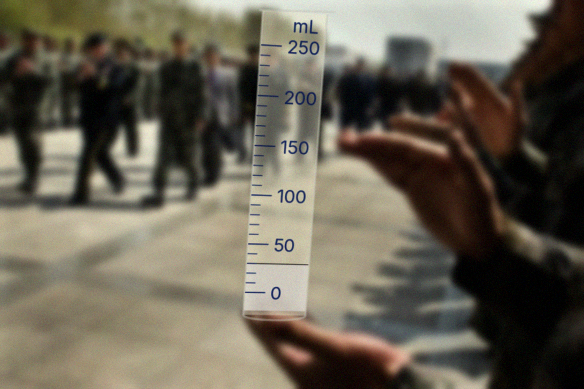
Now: {"value": 30, "unit": "mL"}
